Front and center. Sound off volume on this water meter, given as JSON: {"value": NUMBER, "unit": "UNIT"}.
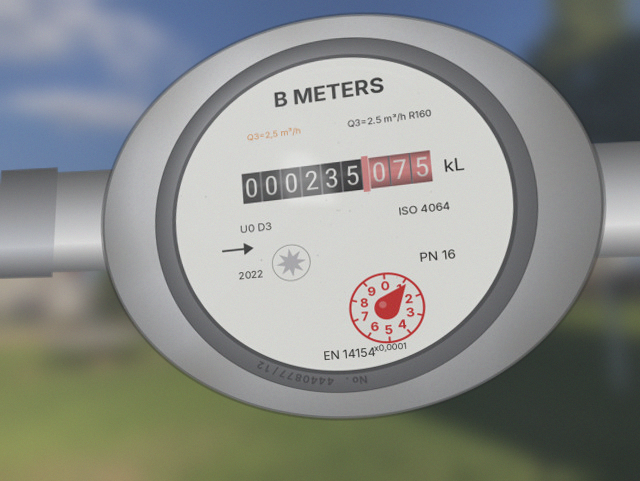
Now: {"value": 235.0751, "unit": "kL"}
